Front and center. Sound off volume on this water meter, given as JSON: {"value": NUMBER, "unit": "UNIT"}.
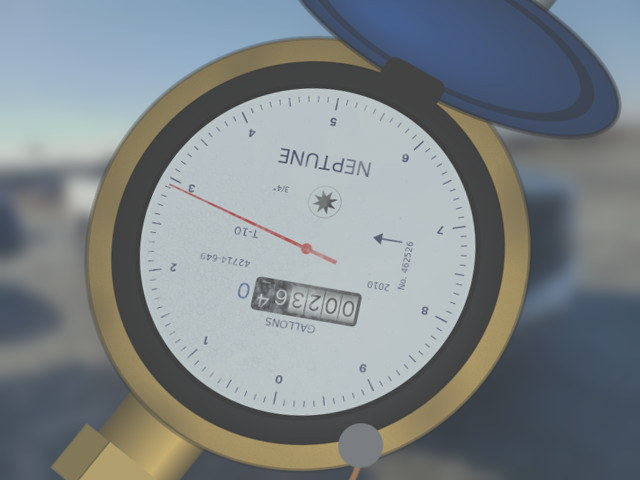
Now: {"value": 23642.9, "unit": "gal"}
